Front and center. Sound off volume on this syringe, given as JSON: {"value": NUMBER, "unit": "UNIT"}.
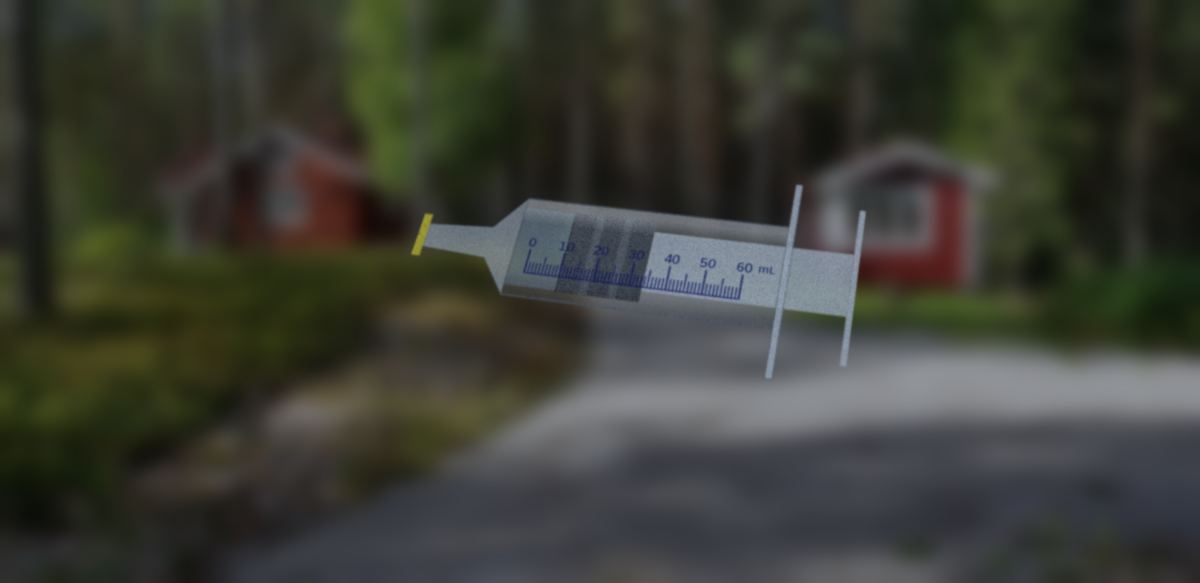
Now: {"value": 10, "unit": "mL"}
